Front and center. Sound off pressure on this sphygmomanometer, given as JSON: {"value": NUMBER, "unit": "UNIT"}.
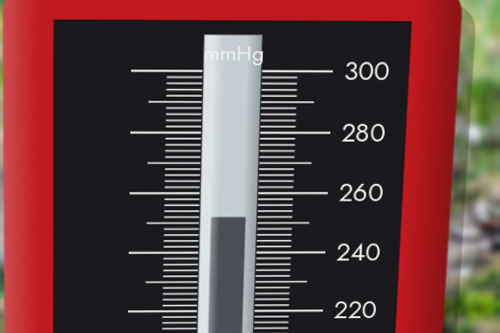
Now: {"value": 252, "unit": "mmHg"}
